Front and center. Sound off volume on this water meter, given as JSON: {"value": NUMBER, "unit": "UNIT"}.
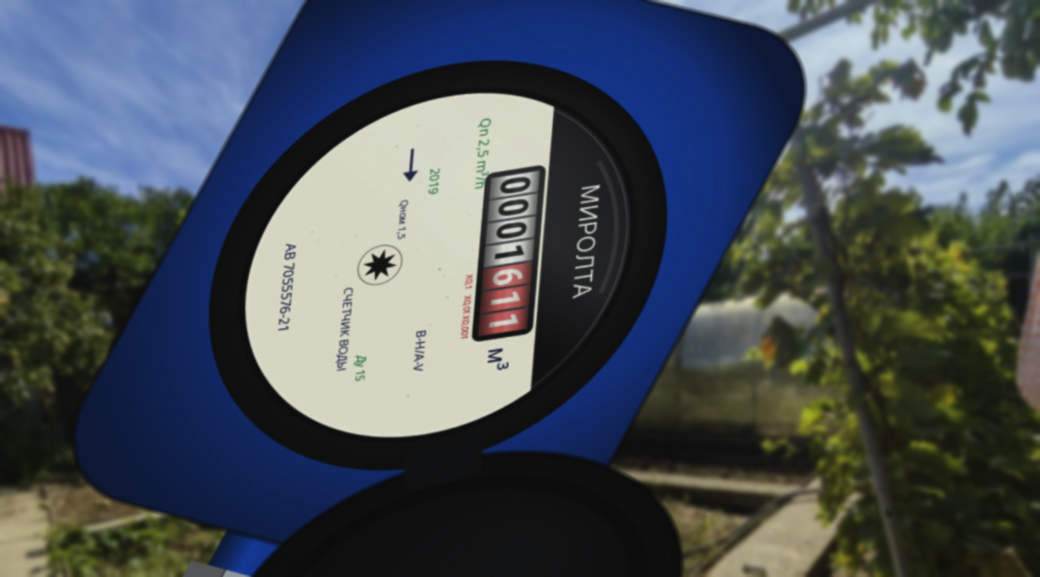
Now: {"value": 1.611, "unit": "m³"}
